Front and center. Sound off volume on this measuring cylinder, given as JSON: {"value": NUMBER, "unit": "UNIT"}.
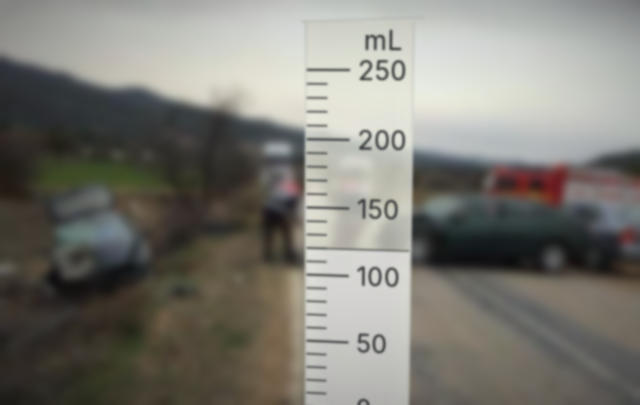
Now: {"value": 120, "unit": "mL"}
